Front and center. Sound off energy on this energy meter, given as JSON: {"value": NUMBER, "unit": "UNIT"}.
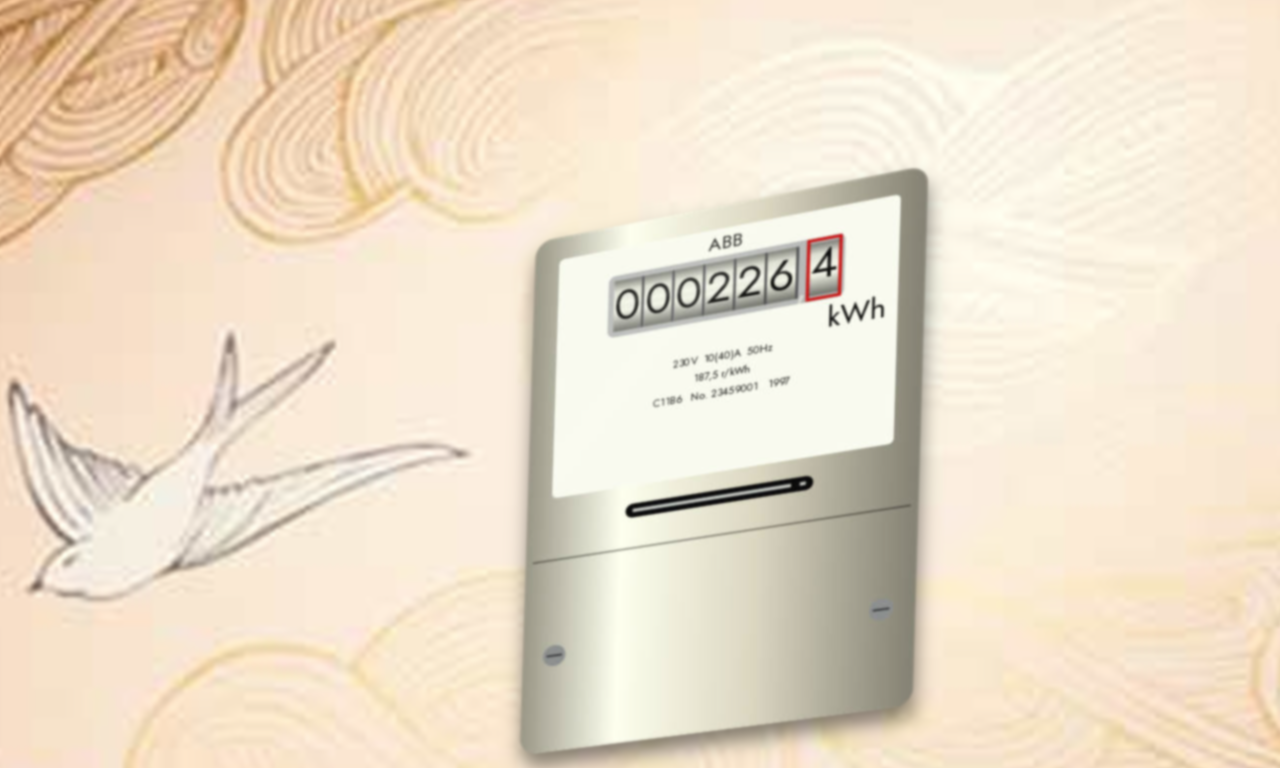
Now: {"value": 226.4, "unit": "kWh"}
